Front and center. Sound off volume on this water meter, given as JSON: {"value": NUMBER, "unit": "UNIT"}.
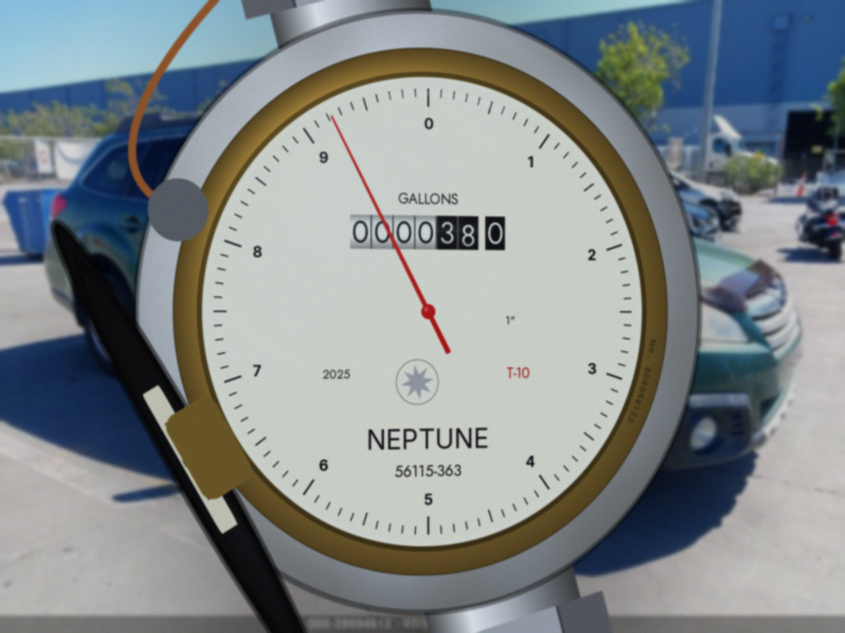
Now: {"value": 379.2, "unit": "gal"}
